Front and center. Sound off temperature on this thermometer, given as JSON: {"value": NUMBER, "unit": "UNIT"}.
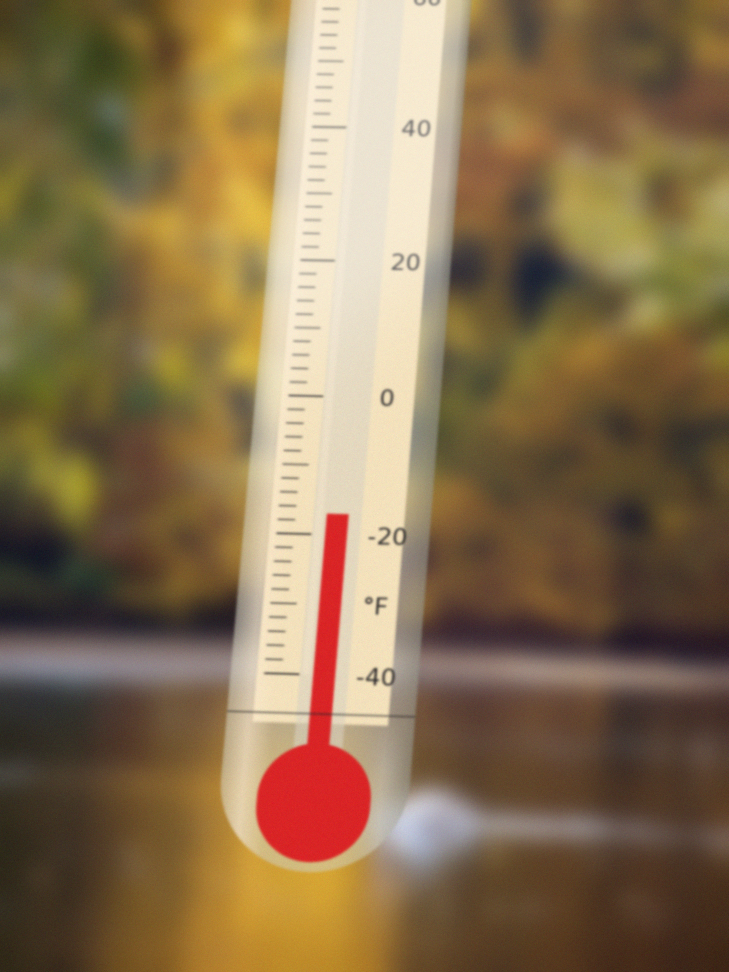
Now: {"value": -17, "unit": "°F"}
